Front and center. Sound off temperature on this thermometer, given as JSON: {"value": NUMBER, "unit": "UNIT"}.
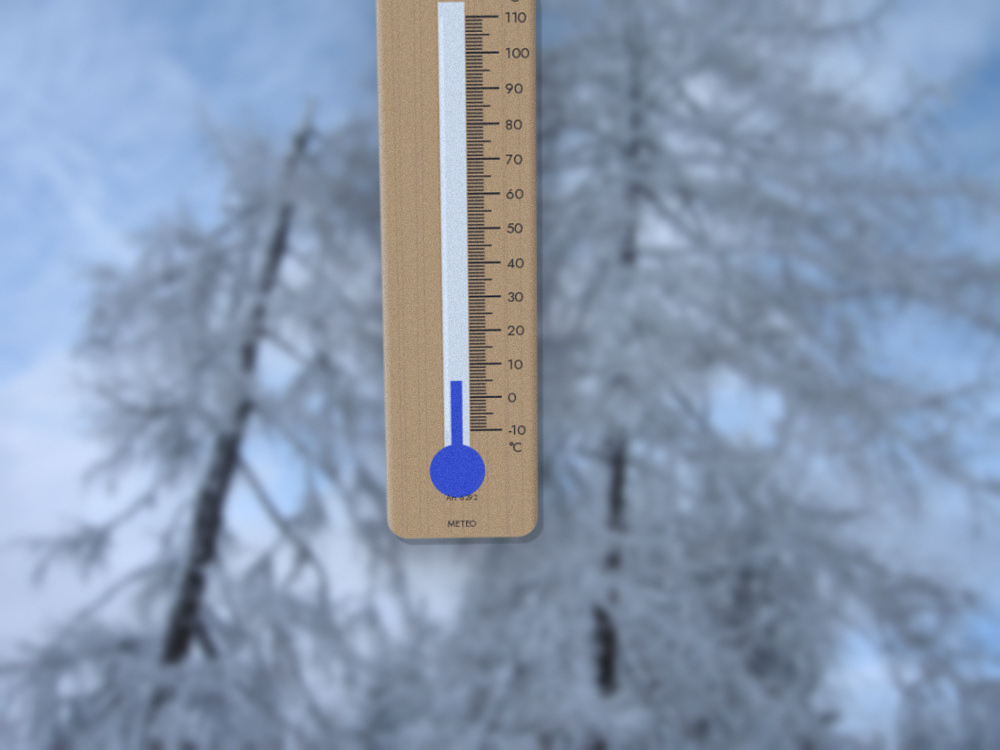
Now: {"value": 5, "unit": "°C"}
